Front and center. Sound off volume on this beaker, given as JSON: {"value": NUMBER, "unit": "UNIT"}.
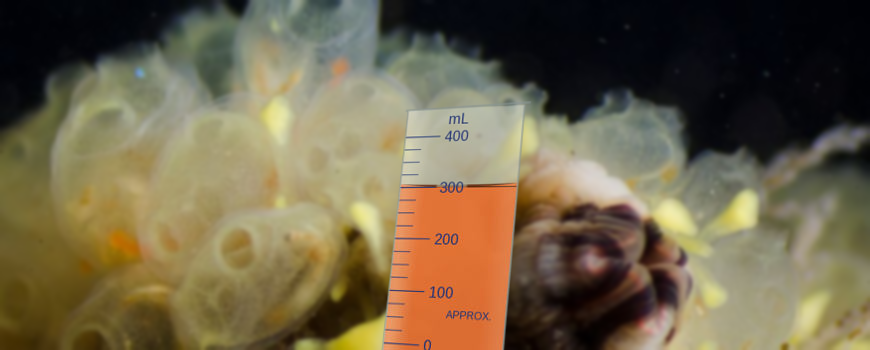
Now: {"value": 300, "unit": "mL"}
